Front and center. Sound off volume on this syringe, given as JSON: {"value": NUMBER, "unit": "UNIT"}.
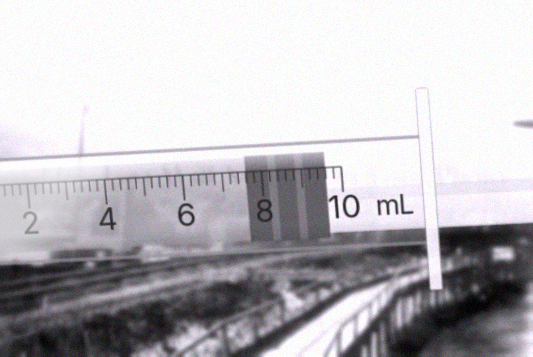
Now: {"value": 7.6, "unit": "mL"}
